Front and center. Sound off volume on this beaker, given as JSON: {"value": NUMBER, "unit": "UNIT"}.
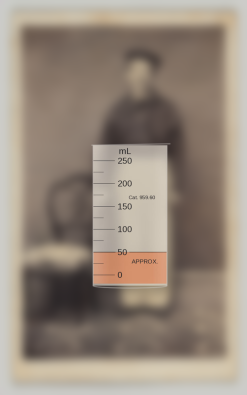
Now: {"value": 50, "unit": "mL"}
